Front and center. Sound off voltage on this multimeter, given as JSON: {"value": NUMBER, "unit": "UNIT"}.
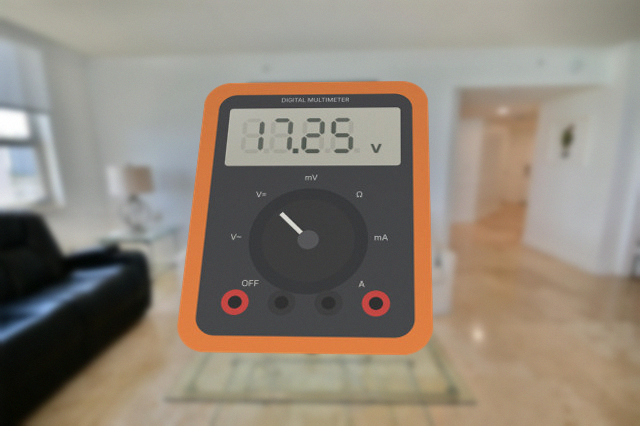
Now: {"value": 17.25, "unit": "V"}
